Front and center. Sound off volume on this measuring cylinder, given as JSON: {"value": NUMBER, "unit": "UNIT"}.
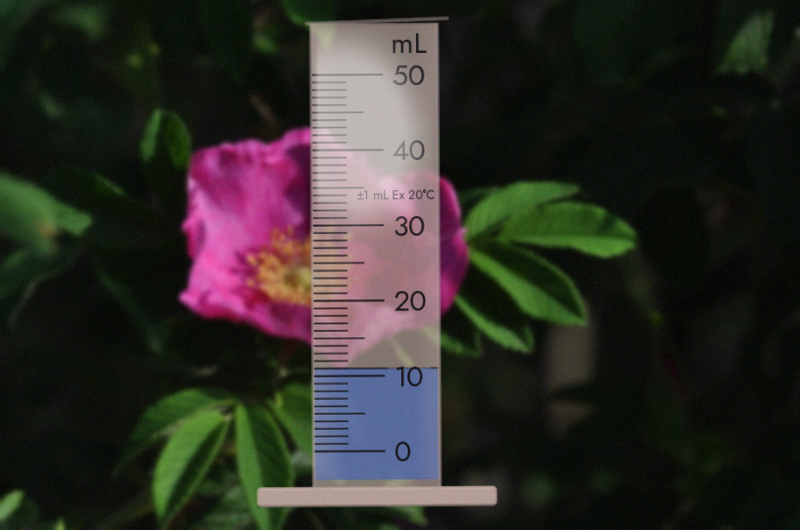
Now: {"value": 11, "unit": "mL"}
